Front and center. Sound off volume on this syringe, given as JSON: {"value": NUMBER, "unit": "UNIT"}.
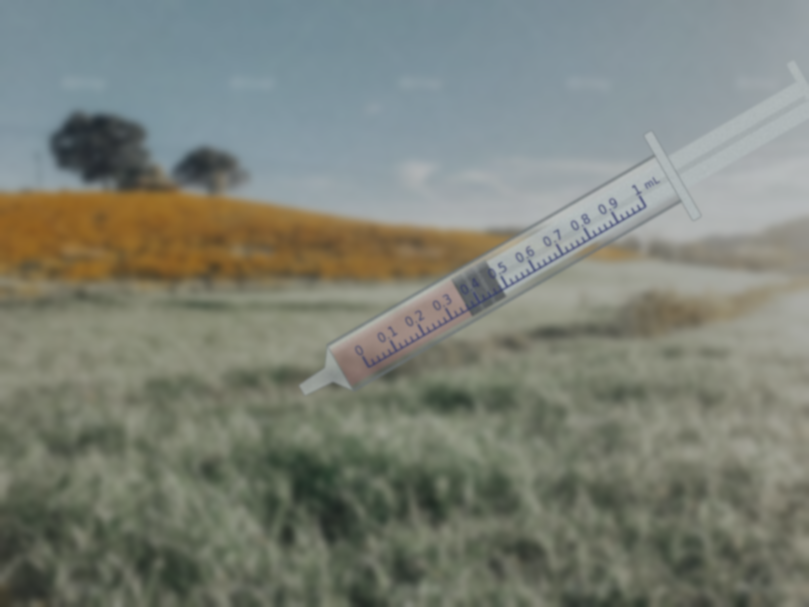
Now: {"value": 0.36, "unit": "mL"}
